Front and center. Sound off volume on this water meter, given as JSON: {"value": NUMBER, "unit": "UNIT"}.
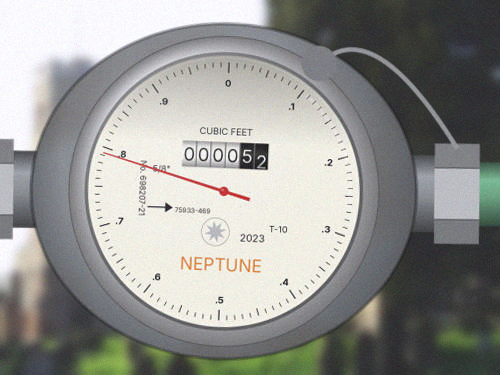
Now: {"value": 51.79, "unit": "ft³"}
